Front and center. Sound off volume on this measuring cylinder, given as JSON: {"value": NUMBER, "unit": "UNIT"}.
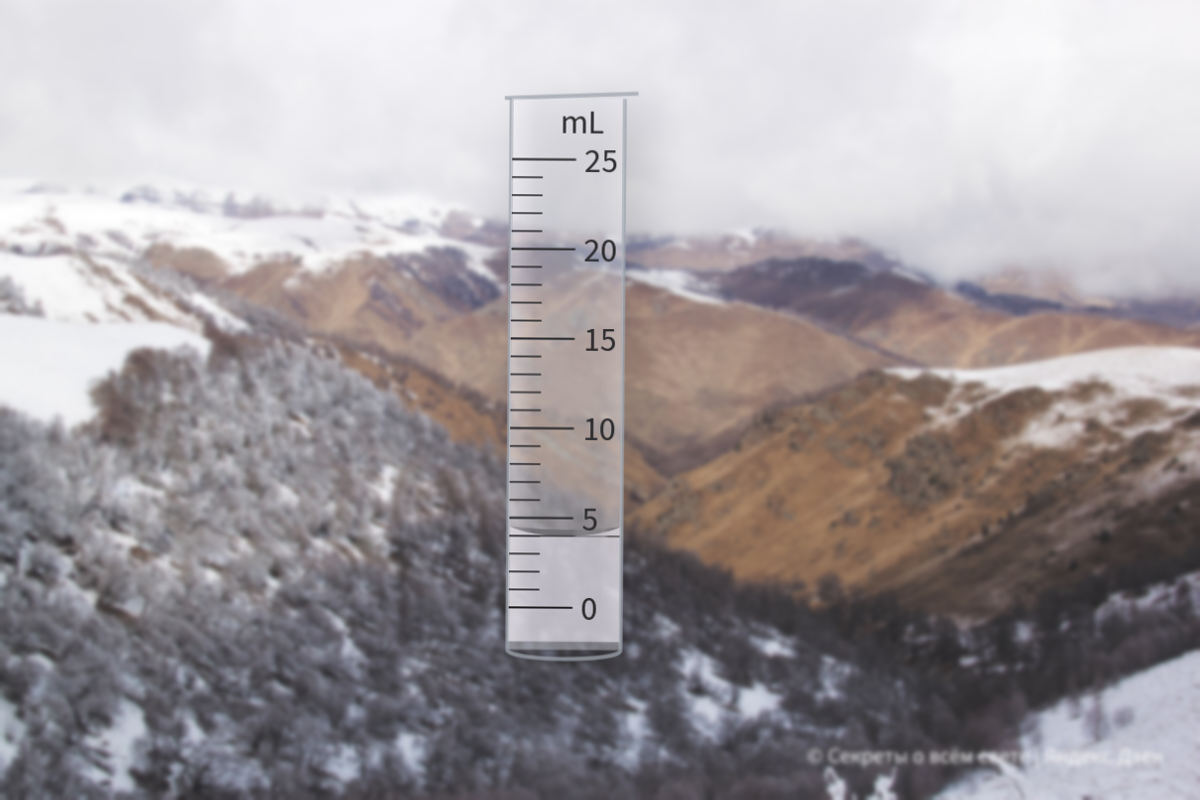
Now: {"value": 4, "unit": "mL"}
